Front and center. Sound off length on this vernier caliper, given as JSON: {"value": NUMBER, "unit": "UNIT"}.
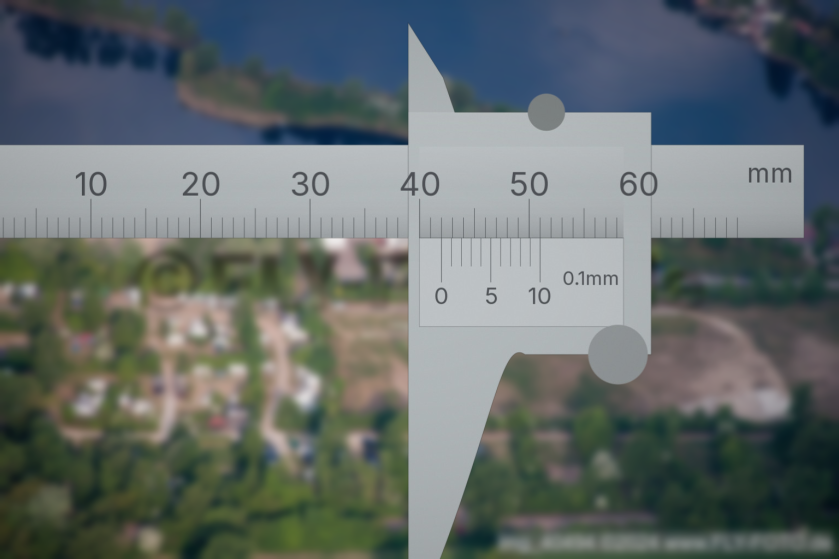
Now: {"value": 42.0, "unit": "mm"}
